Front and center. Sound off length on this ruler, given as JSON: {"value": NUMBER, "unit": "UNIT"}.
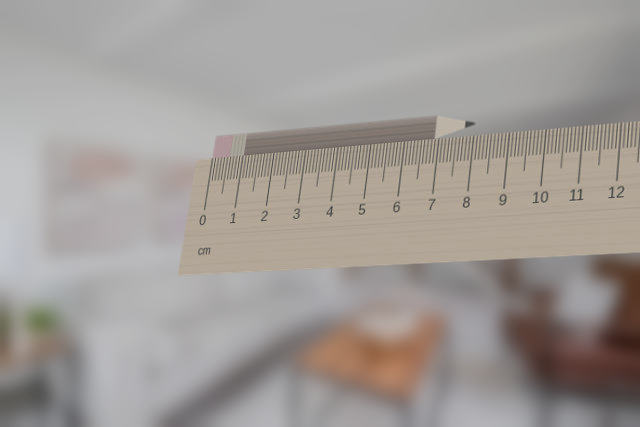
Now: {"value": 8, "unit": "cm"}
